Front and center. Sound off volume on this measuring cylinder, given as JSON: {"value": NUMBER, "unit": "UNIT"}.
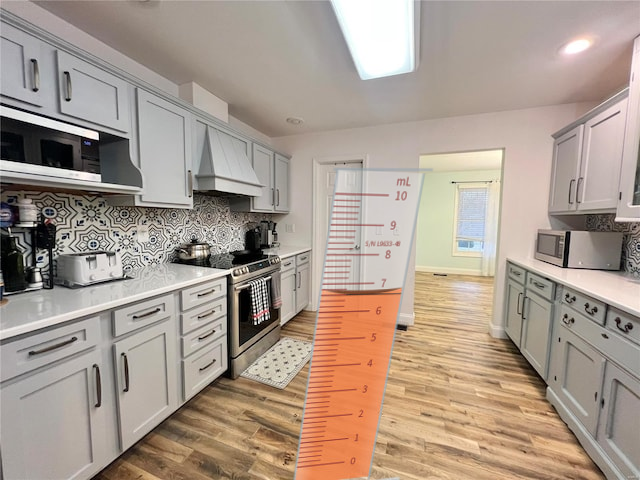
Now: {"value": 6.6, "unit": "mL"}
